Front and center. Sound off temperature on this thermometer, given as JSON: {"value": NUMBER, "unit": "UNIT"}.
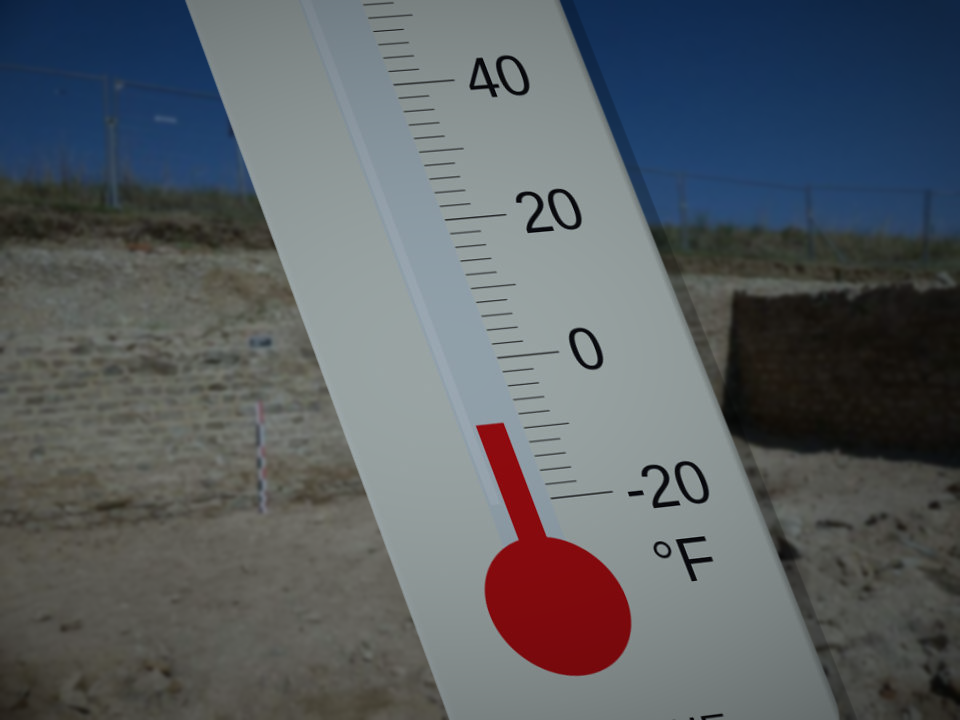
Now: {"value": -9, "unit": "°F"}
